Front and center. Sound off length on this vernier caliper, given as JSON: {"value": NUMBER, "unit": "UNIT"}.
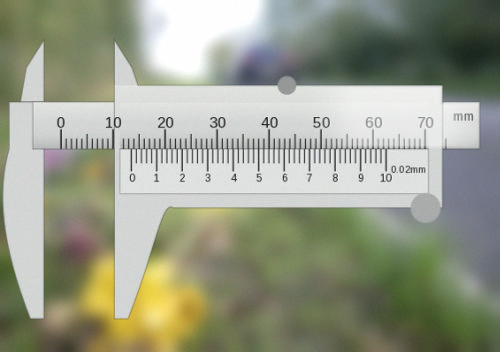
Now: {"value": 13.5, "unit": "mm"}
